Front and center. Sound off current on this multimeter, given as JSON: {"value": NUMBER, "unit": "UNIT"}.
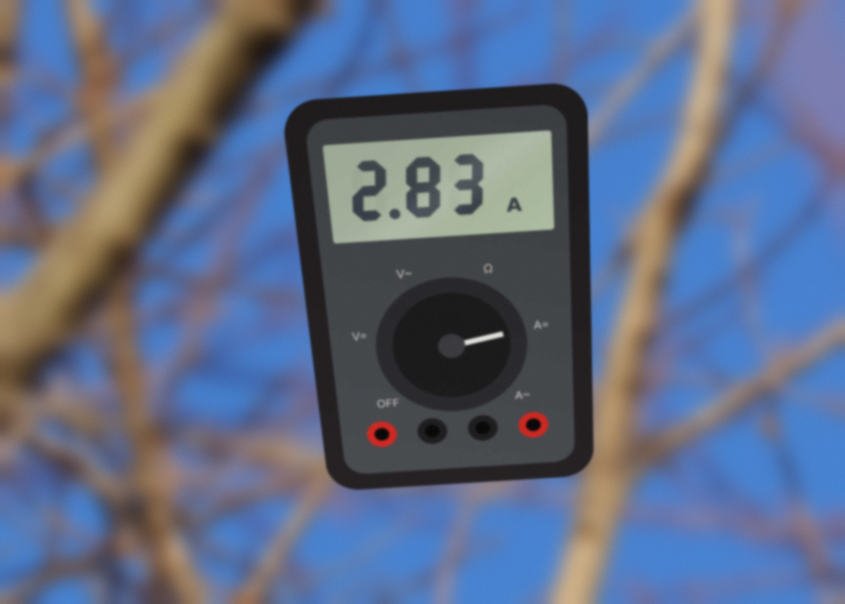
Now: {"value": 2.83, "unit": "A"}
